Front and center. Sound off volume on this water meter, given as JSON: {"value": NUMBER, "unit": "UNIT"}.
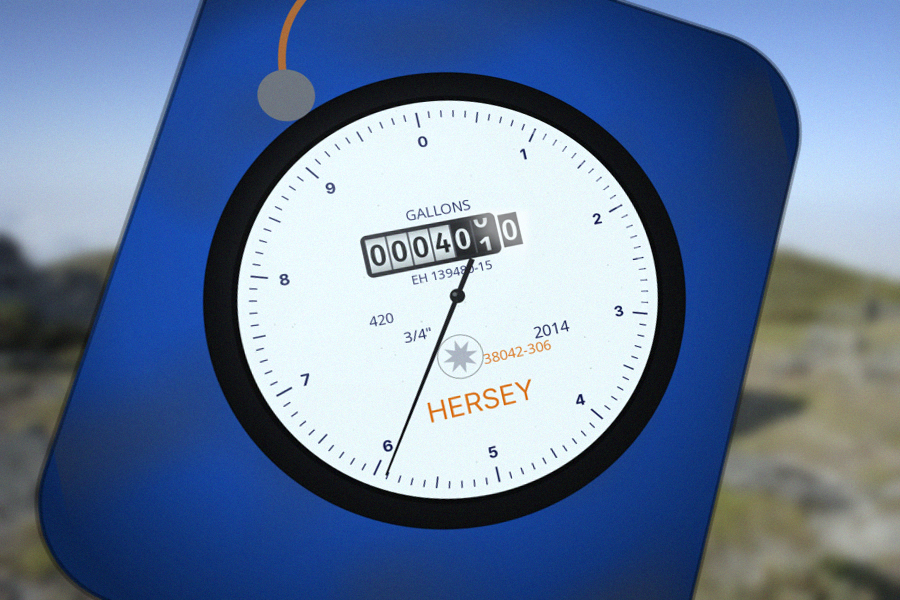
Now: {"value": 4005.9, "unit": "gal"}
